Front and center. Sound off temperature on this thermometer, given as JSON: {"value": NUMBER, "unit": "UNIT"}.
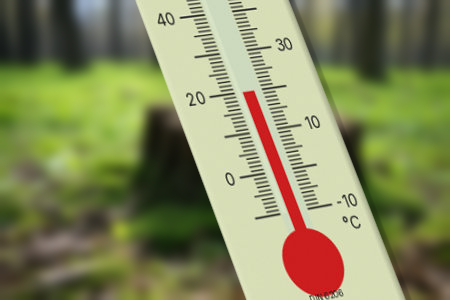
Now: {"value": 20, "unit": "°C"}
